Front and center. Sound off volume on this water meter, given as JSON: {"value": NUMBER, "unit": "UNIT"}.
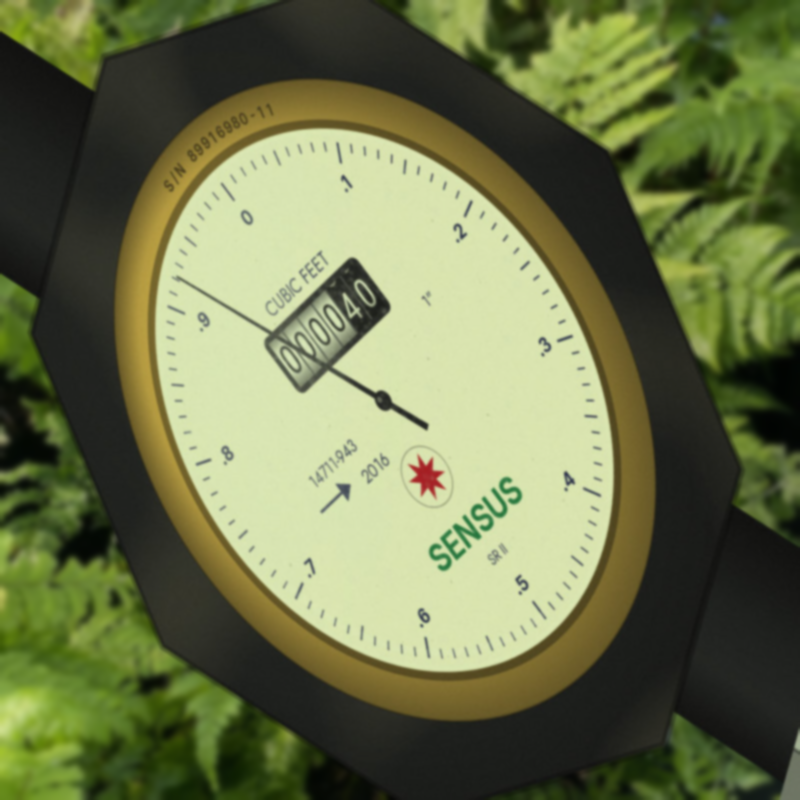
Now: {"value": 39.92, "unit": "ft³"}
